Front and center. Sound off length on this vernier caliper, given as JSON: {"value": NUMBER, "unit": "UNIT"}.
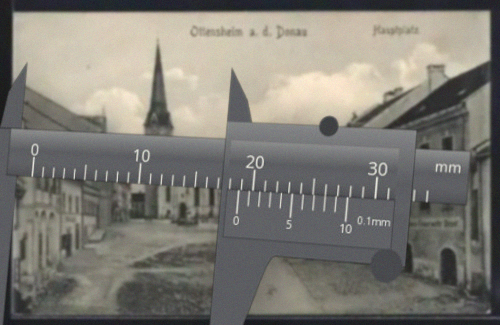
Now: {"value": 18.8, "unit": "mm"}
